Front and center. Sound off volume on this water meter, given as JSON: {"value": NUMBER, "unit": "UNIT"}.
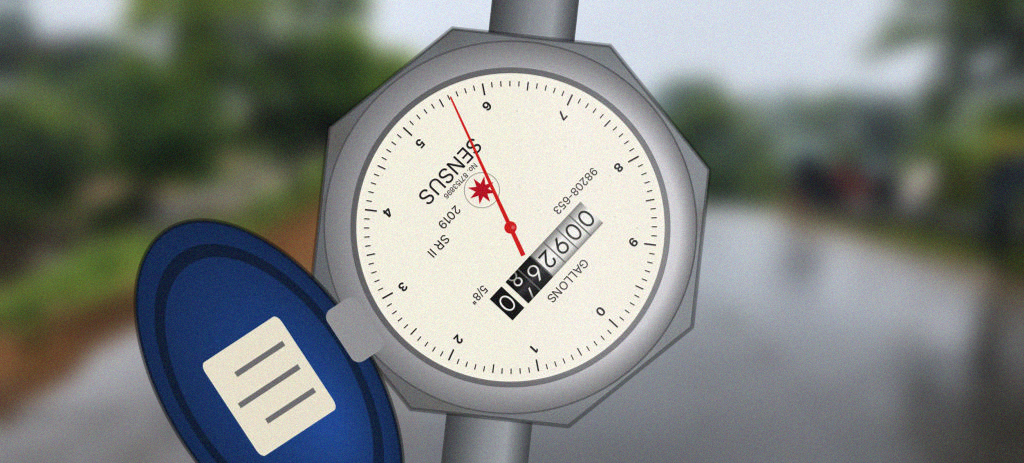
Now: {"value": 92675.6, "unit": "gal"}
